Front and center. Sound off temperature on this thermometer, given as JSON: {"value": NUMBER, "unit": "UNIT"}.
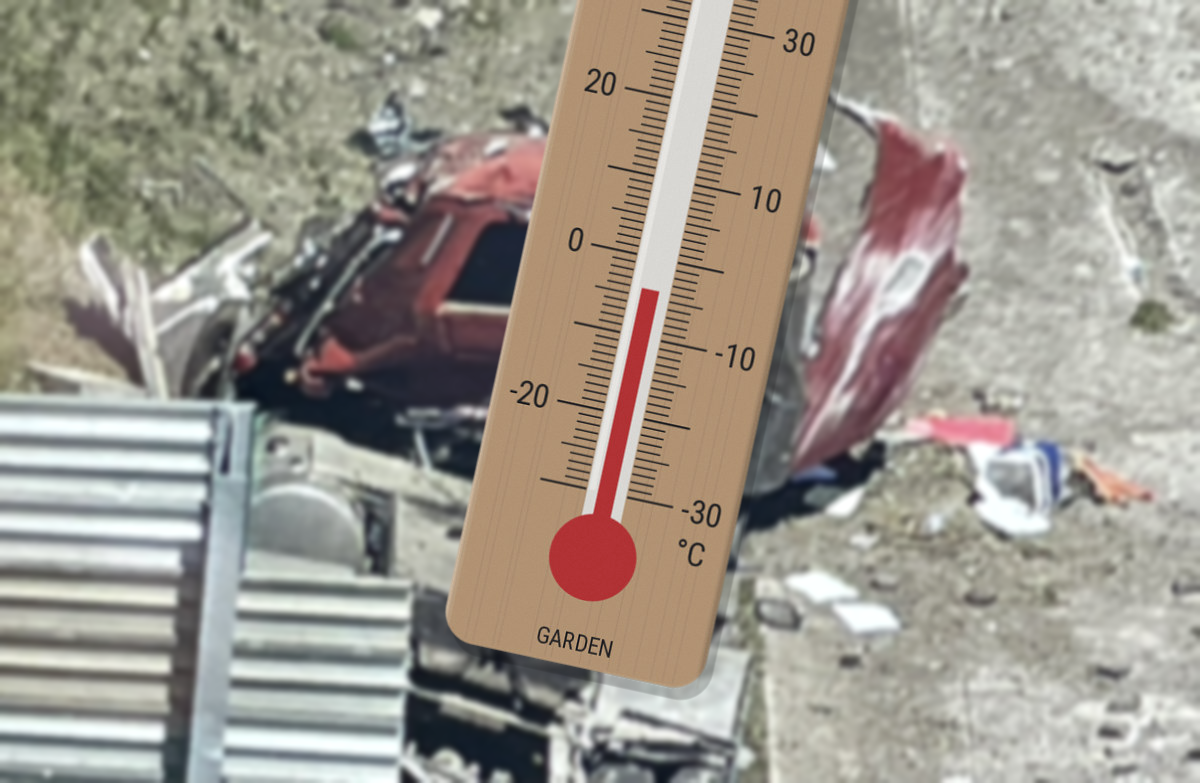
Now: {"value": -4, "unit": "°C"}
